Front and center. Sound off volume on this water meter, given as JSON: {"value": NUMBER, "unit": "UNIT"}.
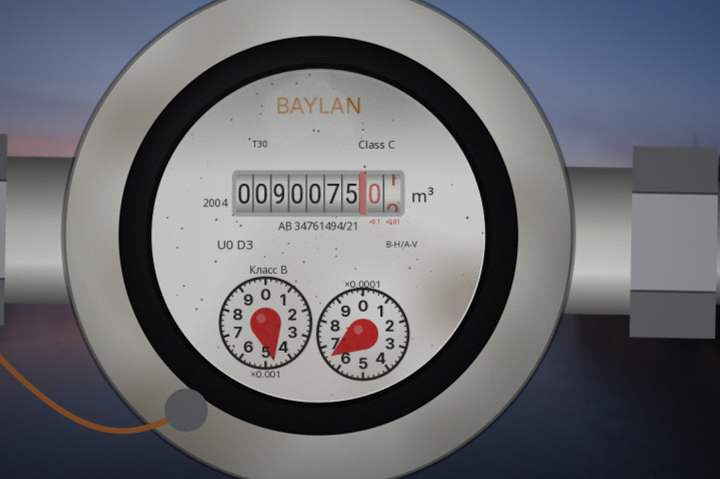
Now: {"value": 90075.0146, "unit": "m³"}
